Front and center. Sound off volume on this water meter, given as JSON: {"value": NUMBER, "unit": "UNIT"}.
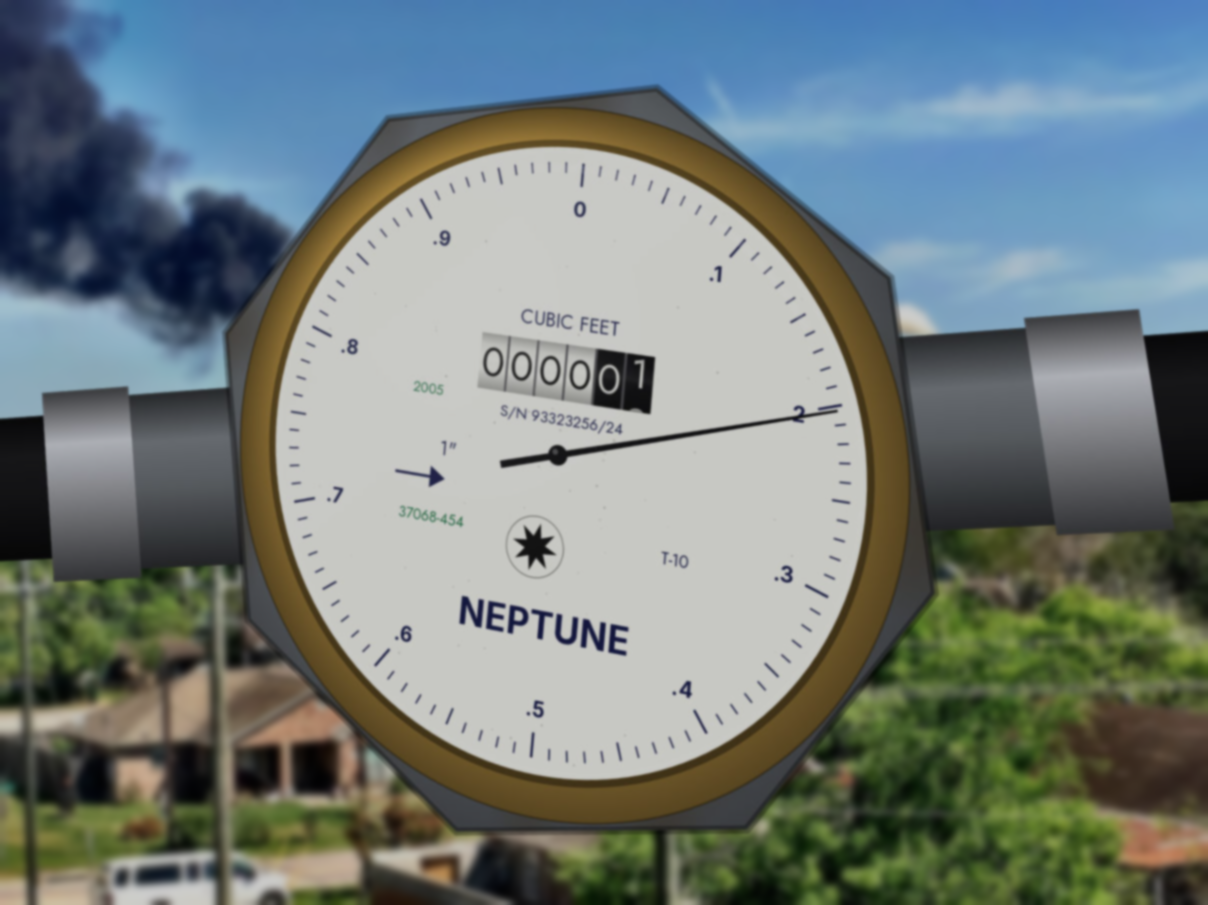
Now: {"value": 1.20, "unit": "ft³"}
